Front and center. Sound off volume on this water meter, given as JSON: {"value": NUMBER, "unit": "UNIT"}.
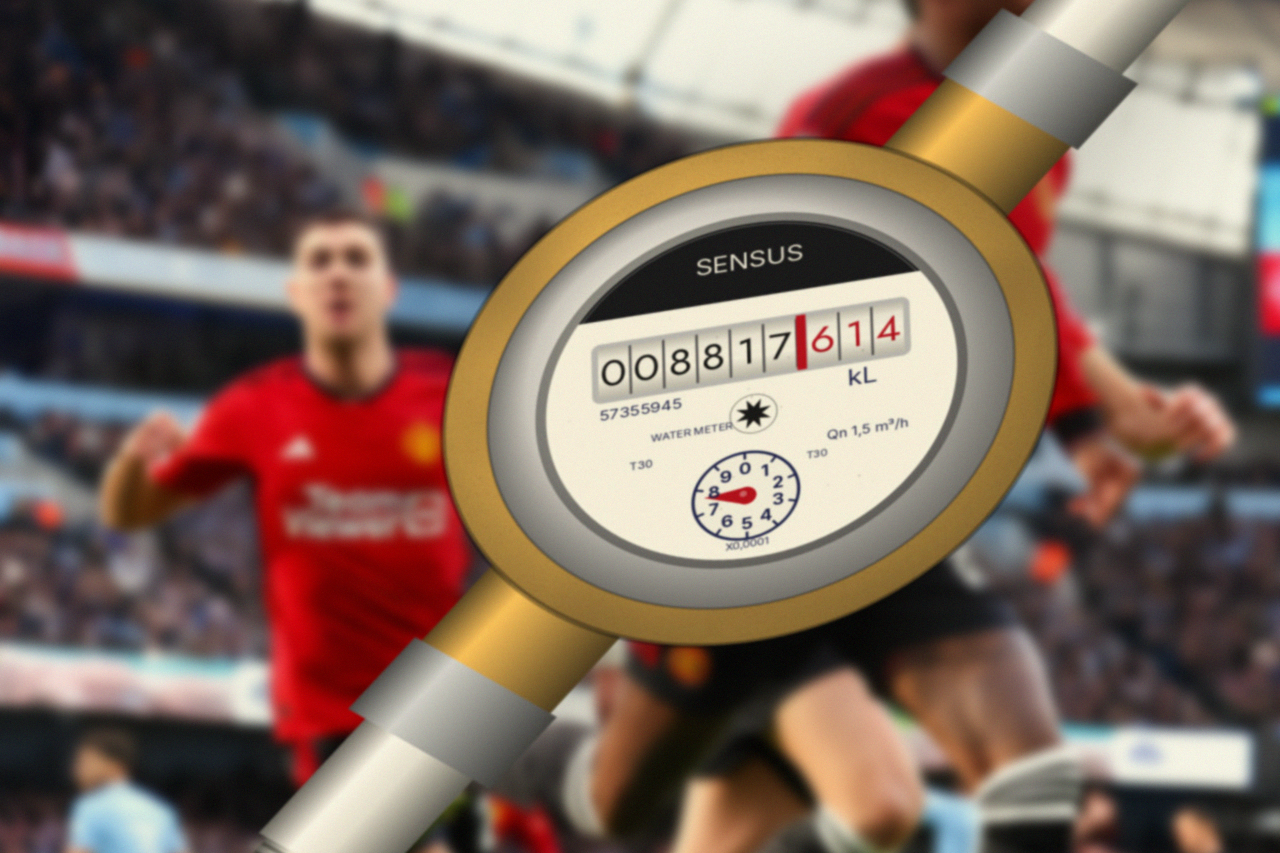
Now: {"value": 8817.6147, "unit": "kL"}
